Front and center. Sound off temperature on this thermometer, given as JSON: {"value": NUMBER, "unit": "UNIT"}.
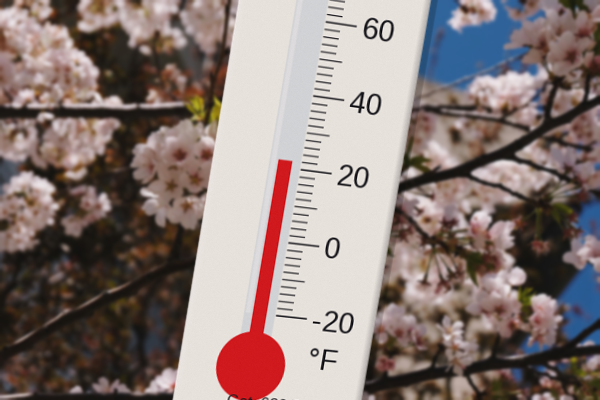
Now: {"value": 22, "unit": "°F"}
